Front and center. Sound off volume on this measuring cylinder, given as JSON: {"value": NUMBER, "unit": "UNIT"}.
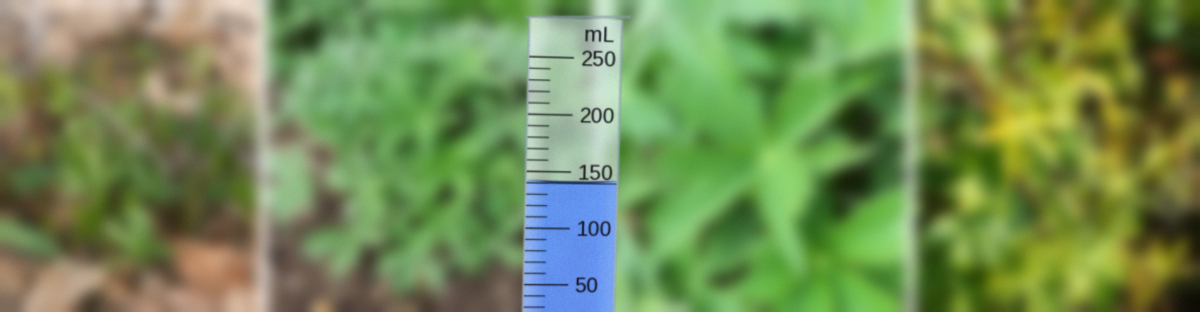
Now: {"value": 140, "unit": "mL"}
